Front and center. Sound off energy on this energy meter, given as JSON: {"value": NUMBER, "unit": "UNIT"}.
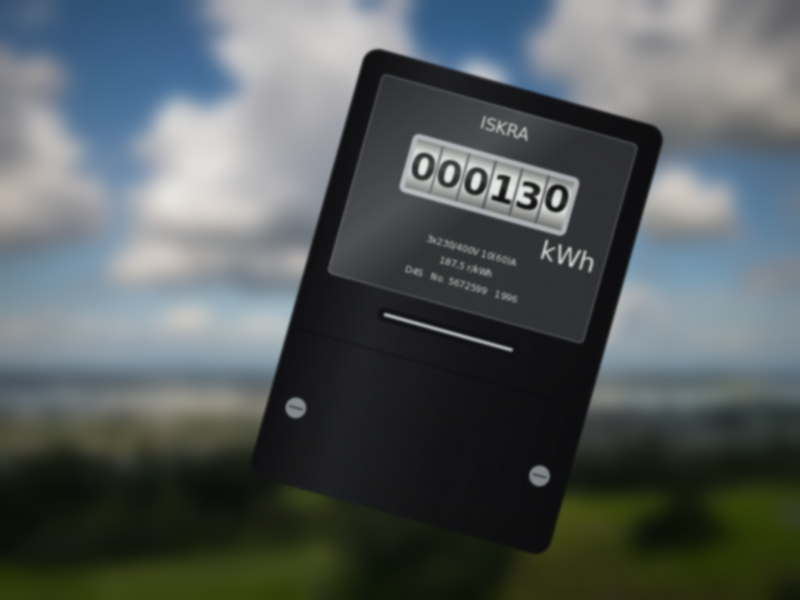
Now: {"value": 130, "unit": "kWh"}
